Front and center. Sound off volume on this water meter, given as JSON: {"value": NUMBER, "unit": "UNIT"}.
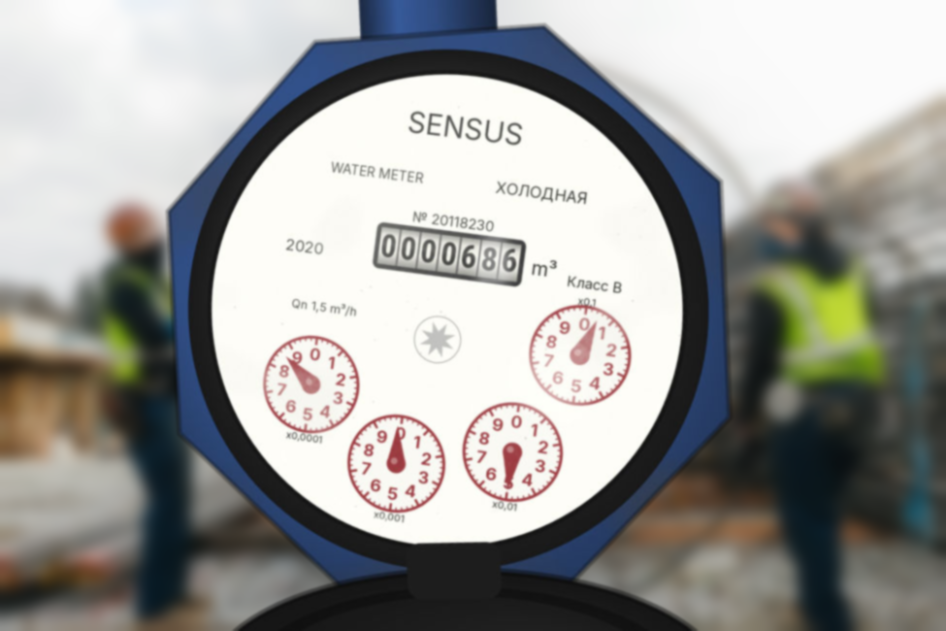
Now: {"value": 686.0498, "unit": "m³"}
